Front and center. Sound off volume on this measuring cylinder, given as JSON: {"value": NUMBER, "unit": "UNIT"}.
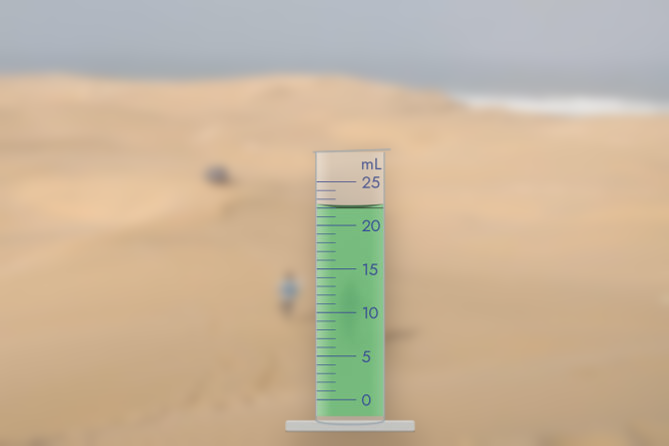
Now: {"value": 22, "unit": "mL"}
